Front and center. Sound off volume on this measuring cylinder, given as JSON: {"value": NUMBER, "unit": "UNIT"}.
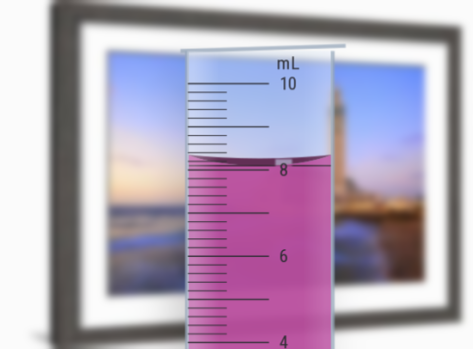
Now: {"value": 8.1, "unit": "mL"}
